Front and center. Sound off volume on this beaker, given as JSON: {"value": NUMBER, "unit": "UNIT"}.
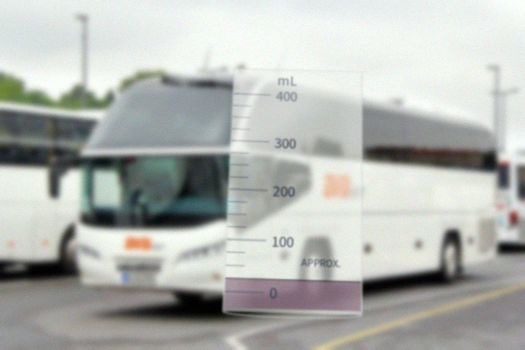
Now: {"value": 25, "unit": "mL"}
